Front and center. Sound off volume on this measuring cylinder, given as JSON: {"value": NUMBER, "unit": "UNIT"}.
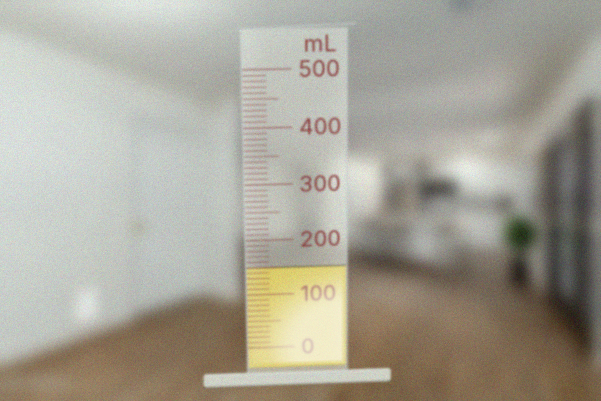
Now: {"value": 150, "unit": "mL"}
